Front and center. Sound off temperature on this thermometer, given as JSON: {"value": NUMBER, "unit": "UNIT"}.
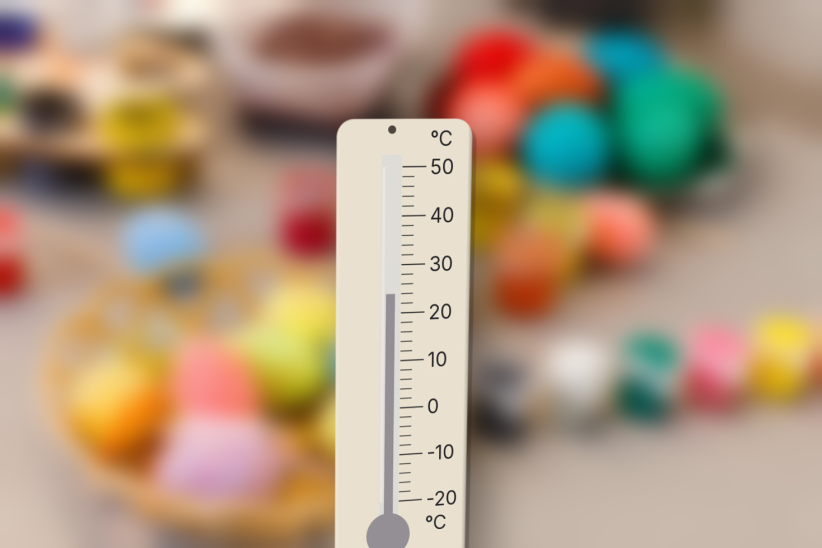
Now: {"value": 24, "unit": "°C"}
